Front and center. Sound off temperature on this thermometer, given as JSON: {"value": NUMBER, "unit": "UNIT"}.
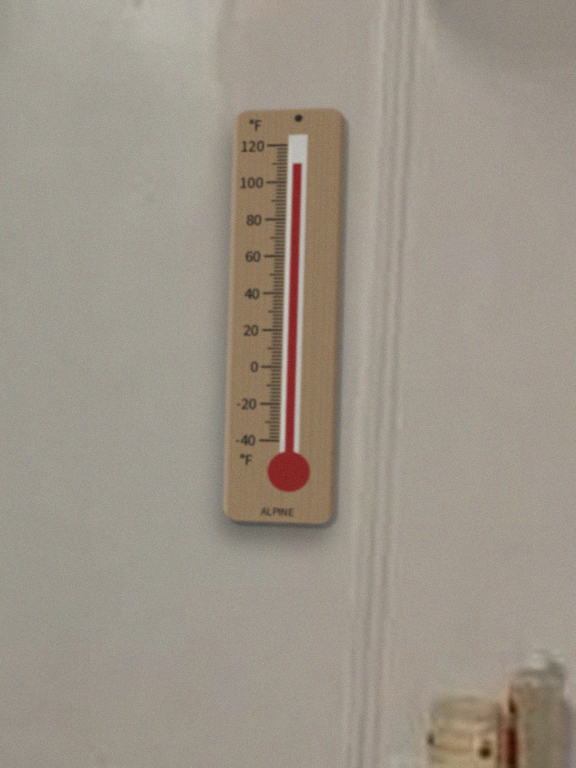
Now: {"value": 110, "unit": "°F"}
